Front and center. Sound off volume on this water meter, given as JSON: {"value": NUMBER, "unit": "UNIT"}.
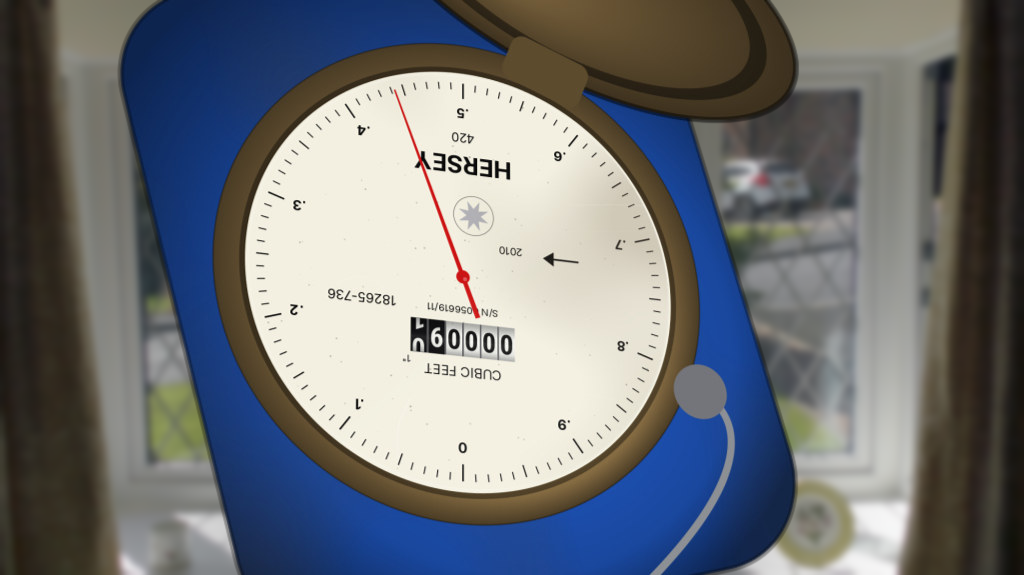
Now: {"value": 90.44, "unit": "ft³"}
